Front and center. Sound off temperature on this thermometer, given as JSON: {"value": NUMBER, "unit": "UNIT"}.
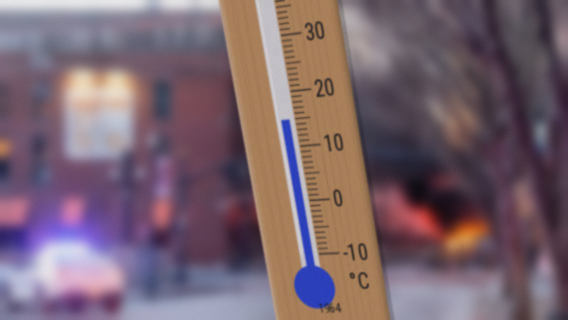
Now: {"value": 15, "unit": "°C"}
